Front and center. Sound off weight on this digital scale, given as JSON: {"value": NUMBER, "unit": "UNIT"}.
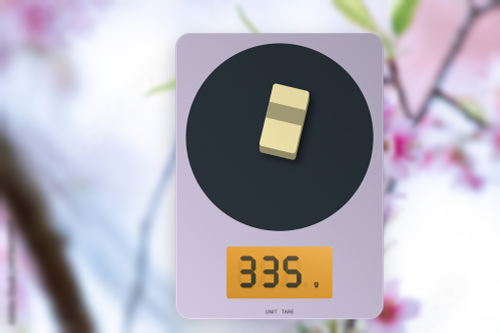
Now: {"value": 335, "unit": "g"}
